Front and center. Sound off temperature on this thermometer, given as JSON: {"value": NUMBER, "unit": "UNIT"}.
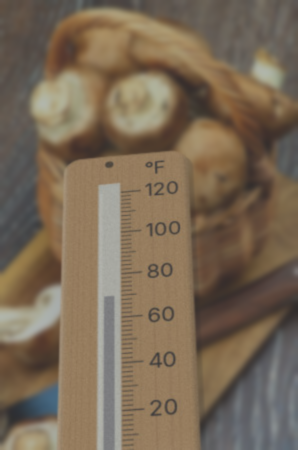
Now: {"value": 70, "unit": "°F"}
